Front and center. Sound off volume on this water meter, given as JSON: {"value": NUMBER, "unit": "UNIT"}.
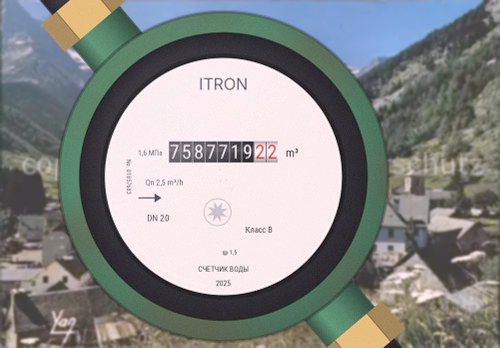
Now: {"value": 7587719.22, "unit": "m³"}
